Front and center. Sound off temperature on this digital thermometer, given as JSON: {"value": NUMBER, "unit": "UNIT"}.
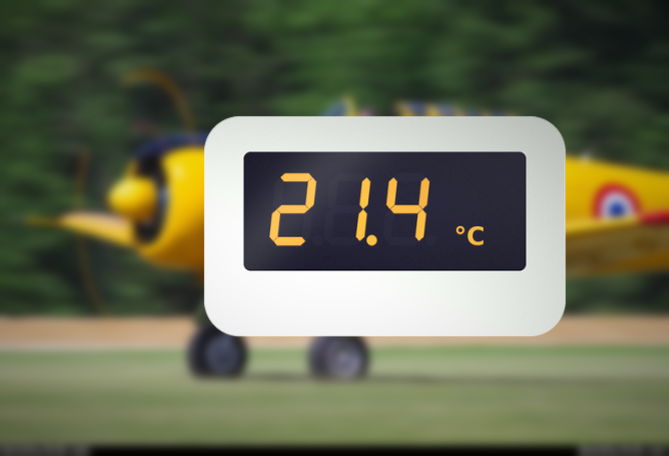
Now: {"value": 21.4, "unit": "°C"}
